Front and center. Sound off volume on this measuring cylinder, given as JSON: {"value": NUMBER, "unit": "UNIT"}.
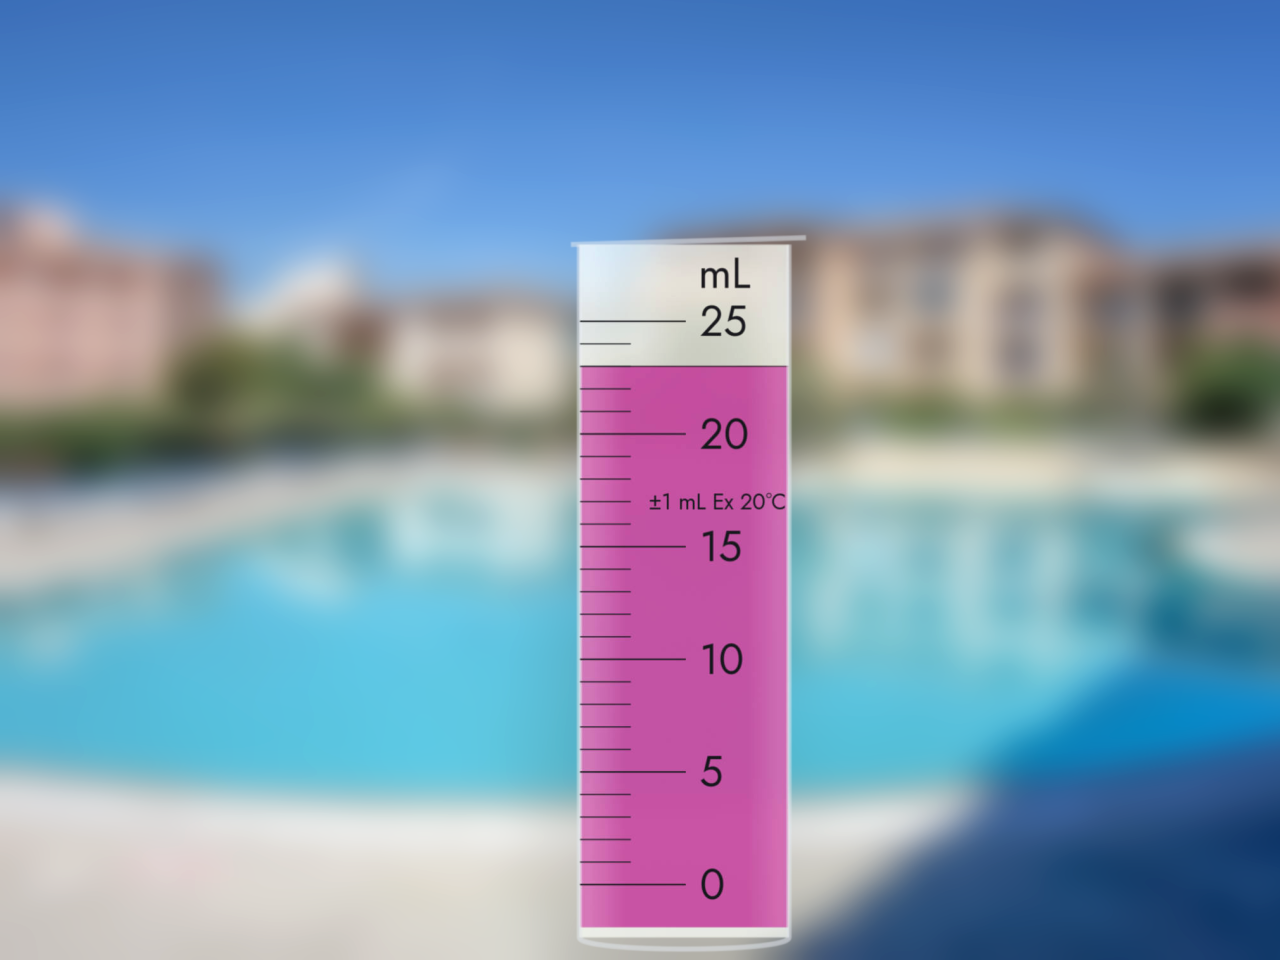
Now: {"value": 23, "unit": "mL"}
